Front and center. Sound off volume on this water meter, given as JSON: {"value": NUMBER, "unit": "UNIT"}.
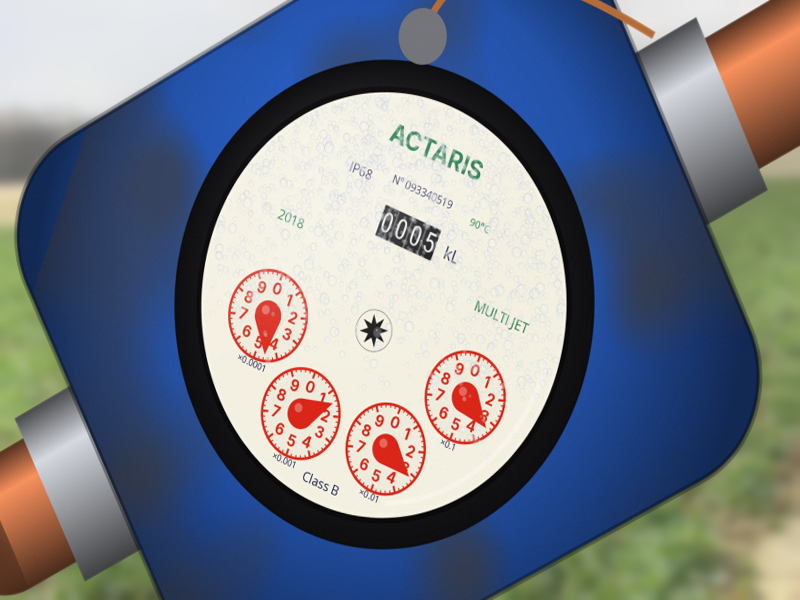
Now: {"value": 5.3314, "unit": "kL"}
